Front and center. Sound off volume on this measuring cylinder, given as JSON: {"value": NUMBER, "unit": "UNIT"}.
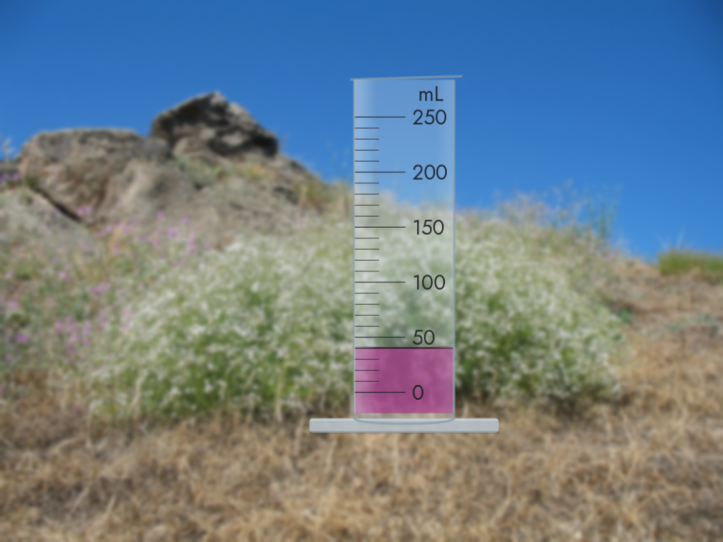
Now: {"value": 40, "unit": "mL"}
